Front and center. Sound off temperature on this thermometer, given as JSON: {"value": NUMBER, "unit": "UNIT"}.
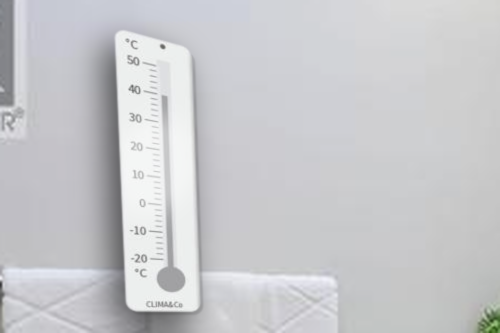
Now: {"value": 40, "unit": "°C"}
